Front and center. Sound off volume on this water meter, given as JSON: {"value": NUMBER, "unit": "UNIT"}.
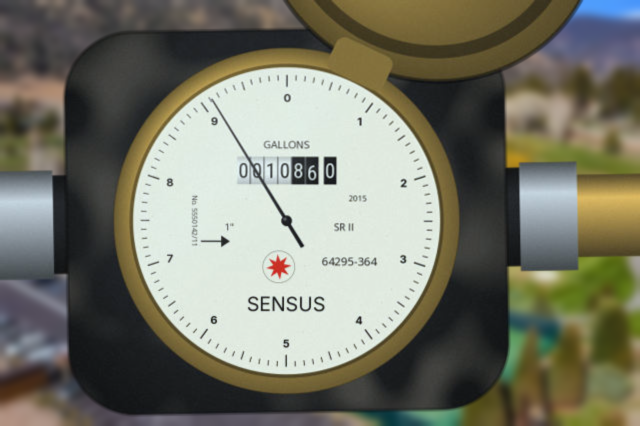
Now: {"value": 10859.1, "unit": "gal"}
